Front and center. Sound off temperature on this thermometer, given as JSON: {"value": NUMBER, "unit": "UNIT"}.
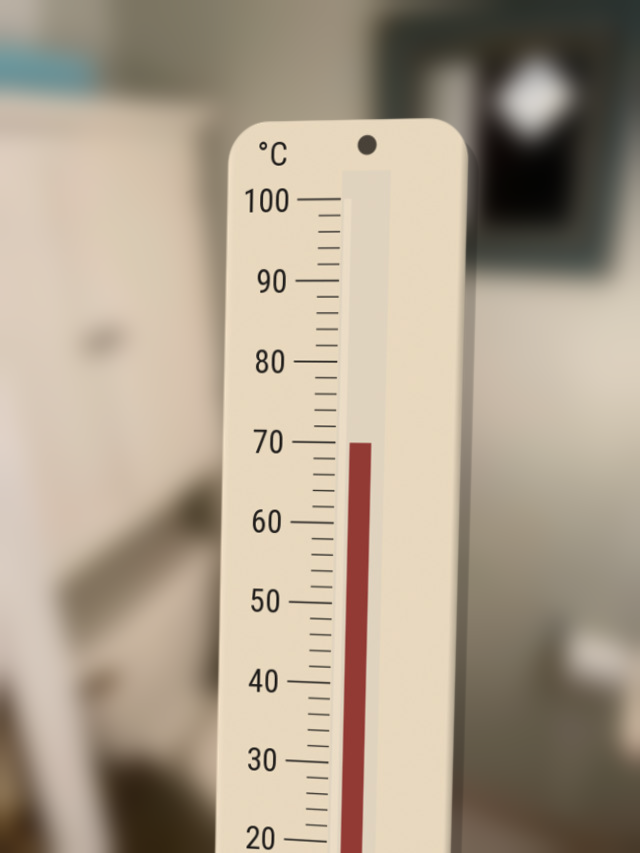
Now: {"value": 70, "unit": "°C"}
